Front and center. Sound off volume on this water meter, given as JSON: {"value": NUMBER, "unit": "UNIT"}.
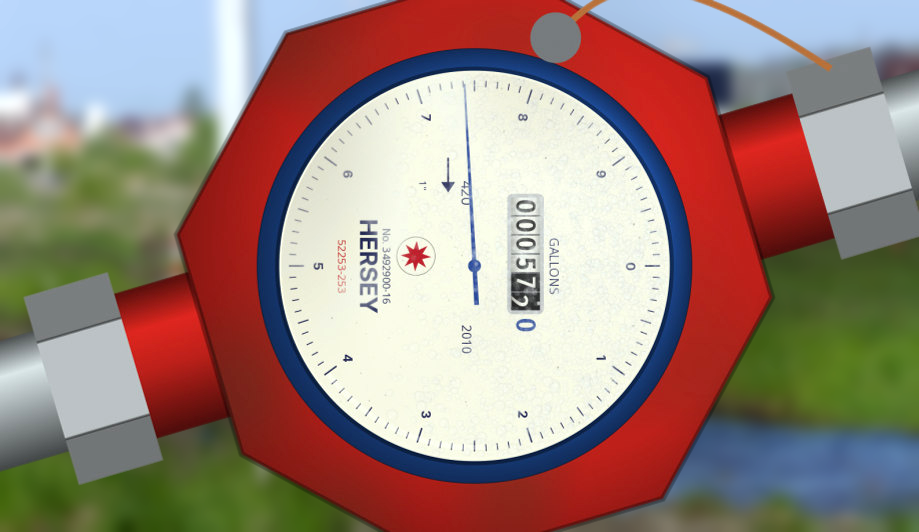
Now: {"value": 5717.4, "unit": "gal"}
